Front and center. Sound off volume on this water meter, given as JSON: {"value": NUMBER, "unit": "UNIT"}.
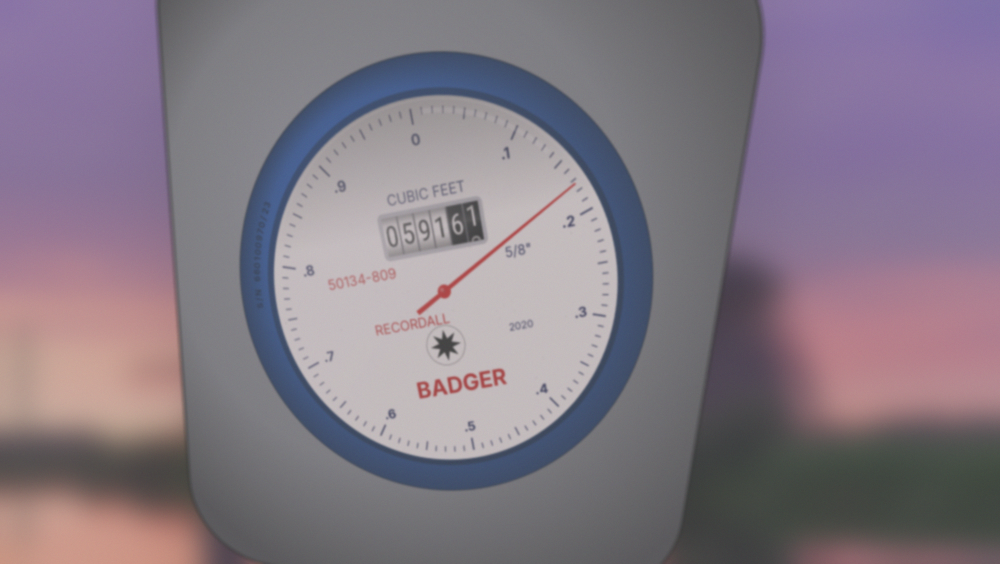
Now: {"value": 59161.17, "unit": "ft³"}
